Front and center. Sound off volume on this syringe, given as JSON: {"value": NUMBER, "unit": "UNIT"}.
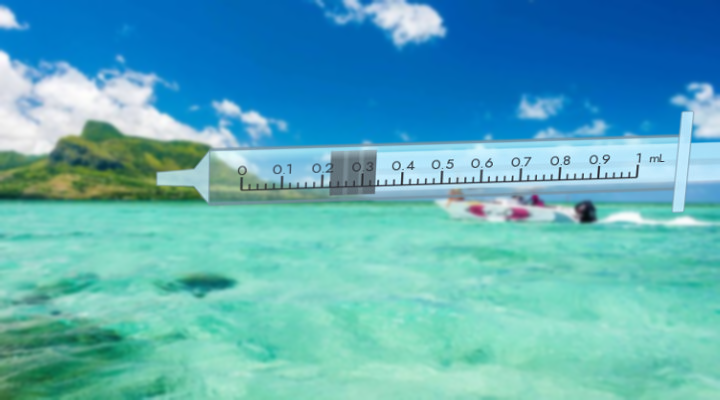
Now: {"value": 0.22, "unit": "mL"}
